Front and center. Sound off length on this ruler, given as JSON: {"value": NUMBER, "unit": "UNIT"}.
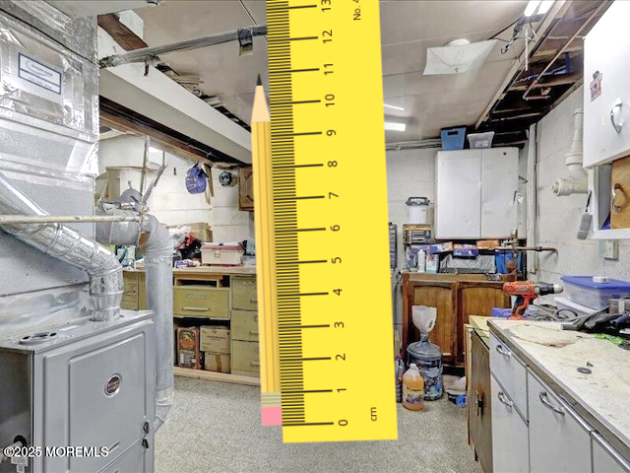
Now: {"value": 11, "unit": "cm"}
